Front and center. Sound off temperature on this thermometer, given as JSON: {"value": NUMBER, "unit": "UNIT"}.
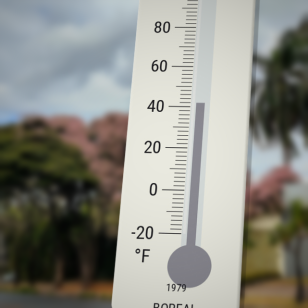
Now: {"value": 42, "unit": "°F"}
